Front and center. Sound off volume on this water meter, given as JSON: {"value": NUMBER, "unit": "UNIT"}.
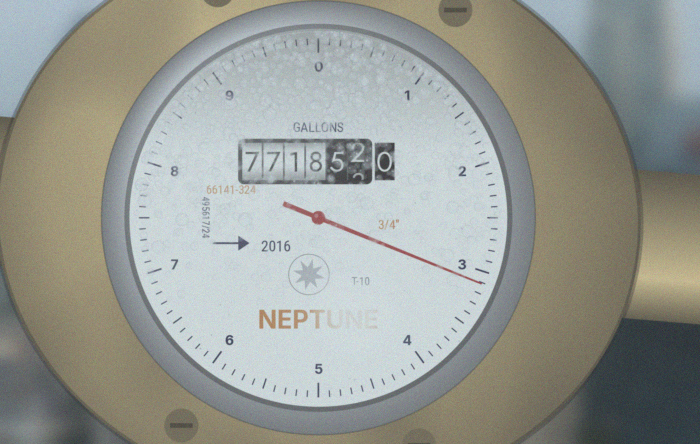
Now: {"value": 7718523.1, "unit": "gal"}
